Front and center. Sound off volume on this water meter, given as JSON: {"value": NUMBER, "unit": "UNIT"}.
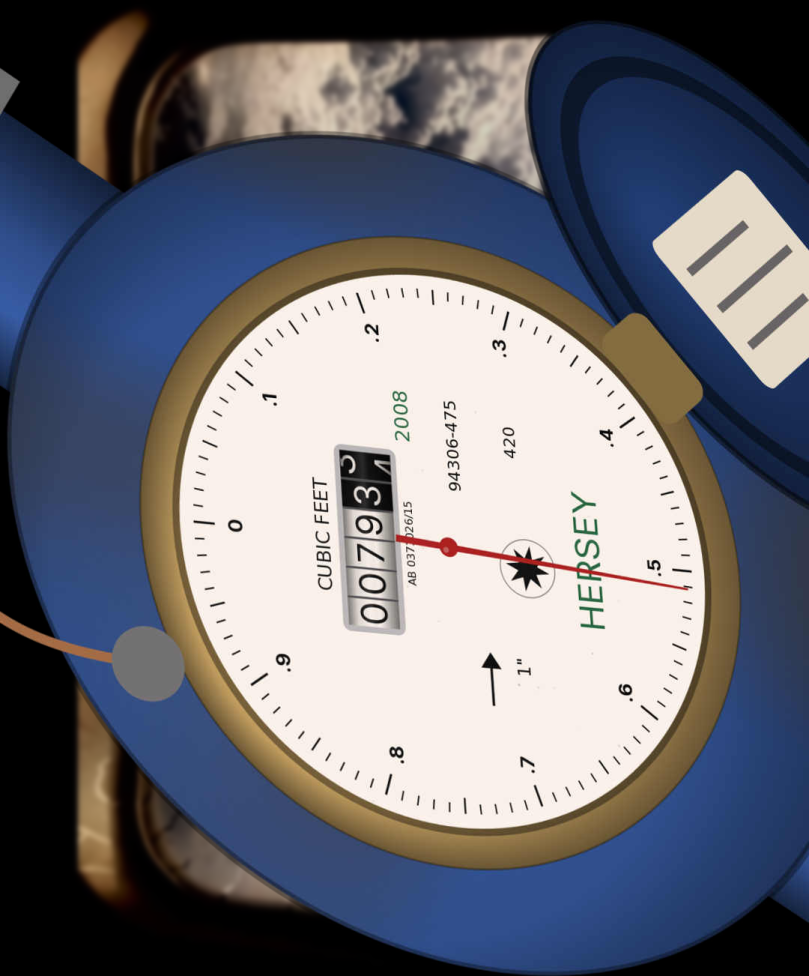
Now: {"value": 7933.51, "unit": "ft³"}
